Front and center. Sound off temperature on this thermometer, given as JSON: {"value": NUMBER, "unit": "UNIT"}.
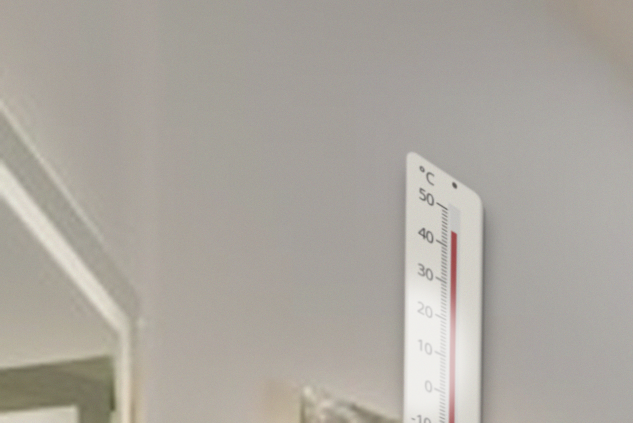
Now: {"value": 45, "unit": "°C"}
